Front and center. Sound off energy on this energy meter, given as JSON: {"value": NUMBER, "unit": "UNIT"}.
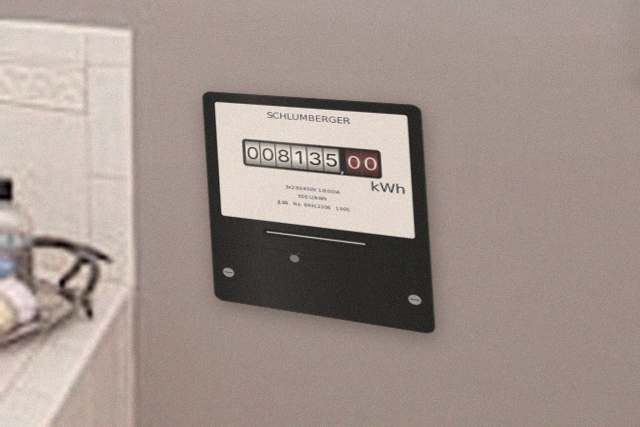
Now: {"value": 8135.00, "unit": "kWh"}
